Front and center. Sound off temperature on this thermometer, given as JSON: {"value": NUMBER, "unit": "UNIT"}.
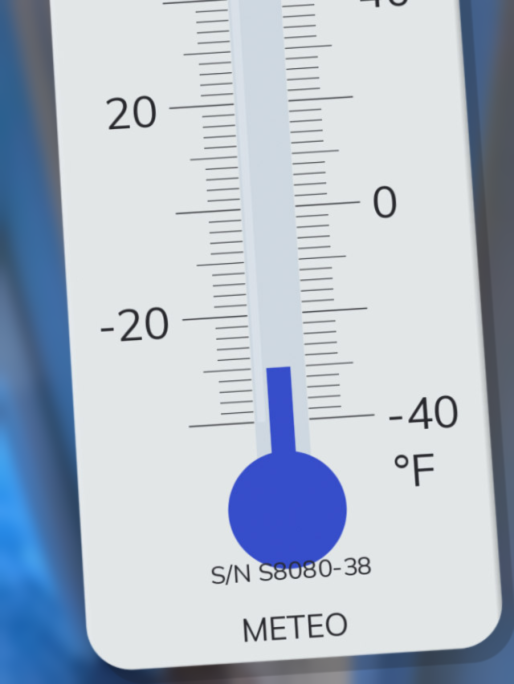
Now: {"value": -30, "unit": "°F"}
